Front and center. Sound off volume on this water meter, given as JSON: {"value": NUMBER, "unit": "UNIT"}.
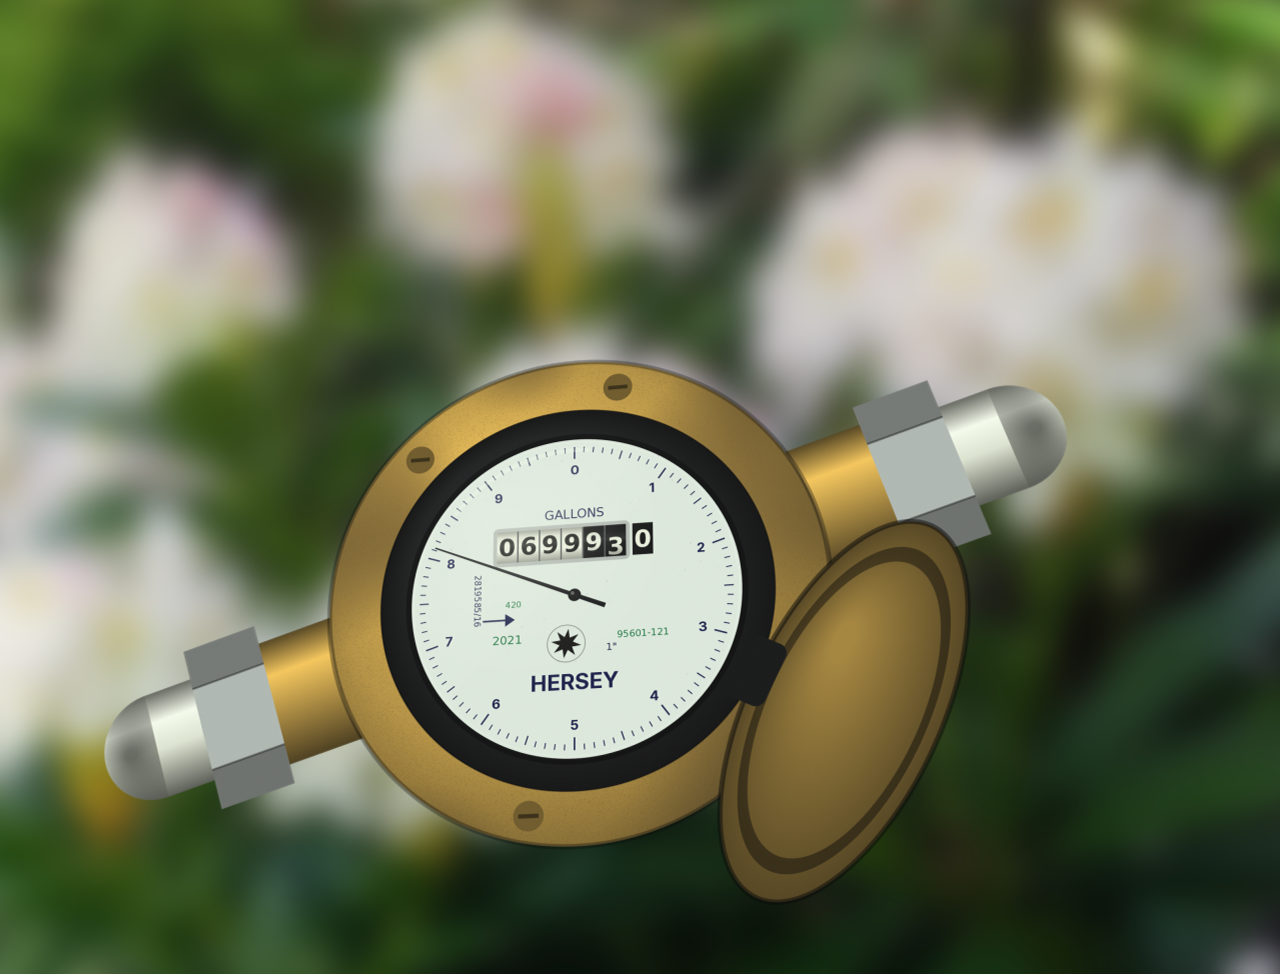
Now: {"value": 699928.1, "unit": "gal"}
